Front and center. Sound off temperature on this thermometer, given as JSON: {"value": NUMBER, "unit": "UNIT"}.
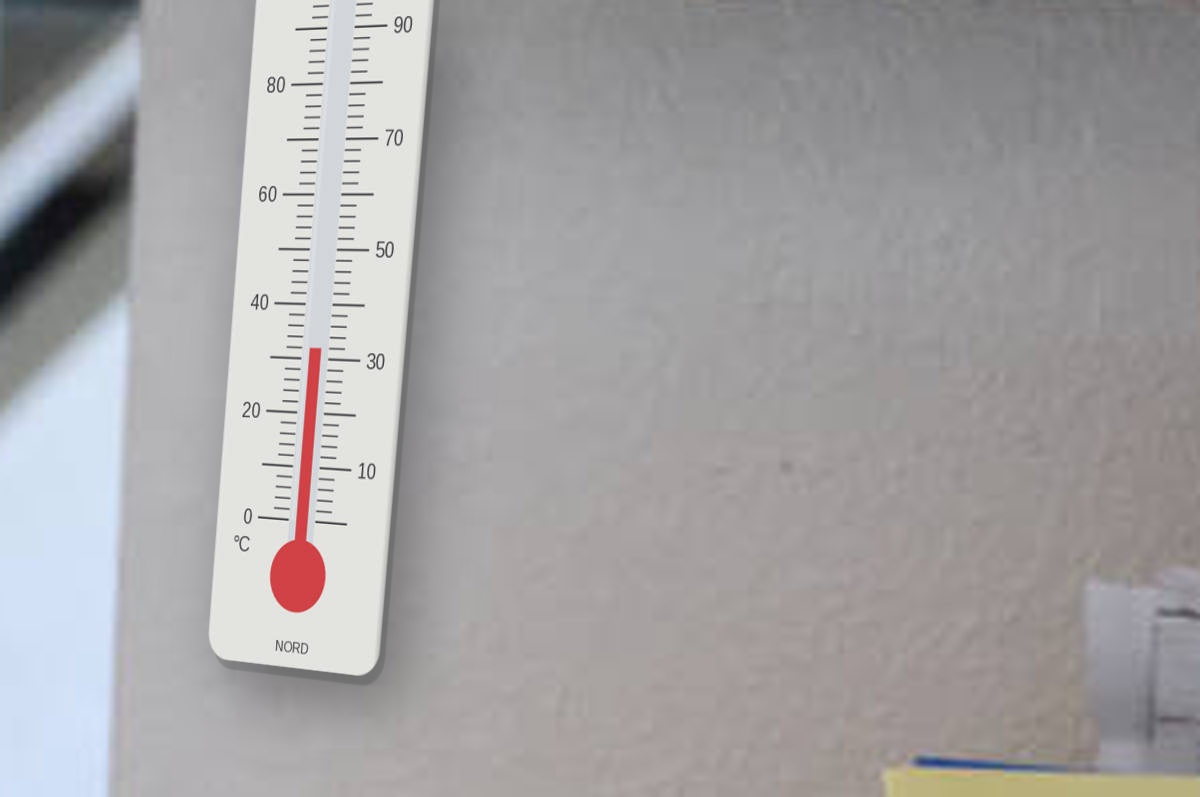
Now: {"value": 32, "unit": "°C"}
